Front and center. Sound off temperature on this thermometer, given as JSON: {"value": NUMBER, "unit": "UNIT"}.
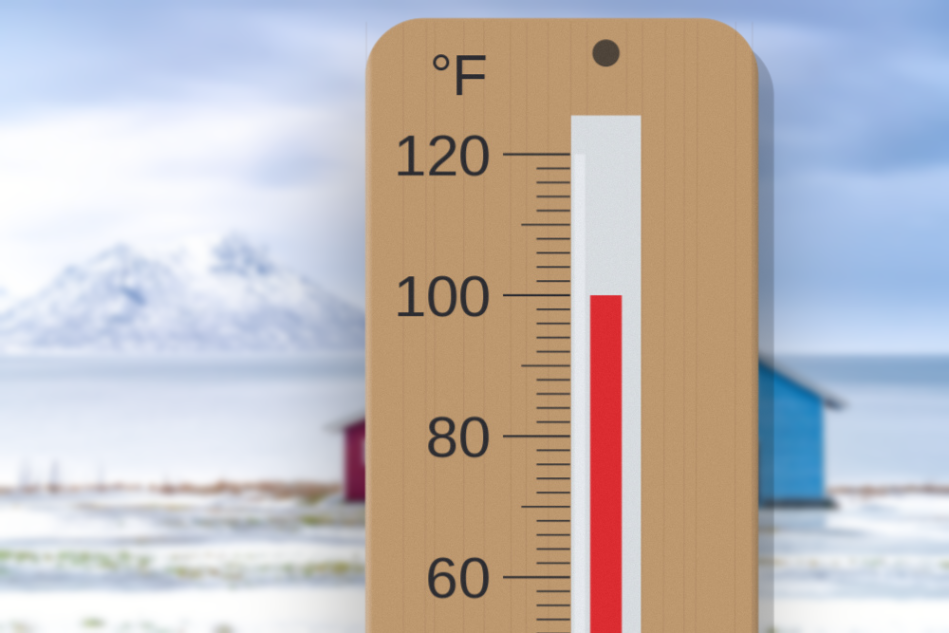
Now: {"value": 100, "unit": "°F"}
